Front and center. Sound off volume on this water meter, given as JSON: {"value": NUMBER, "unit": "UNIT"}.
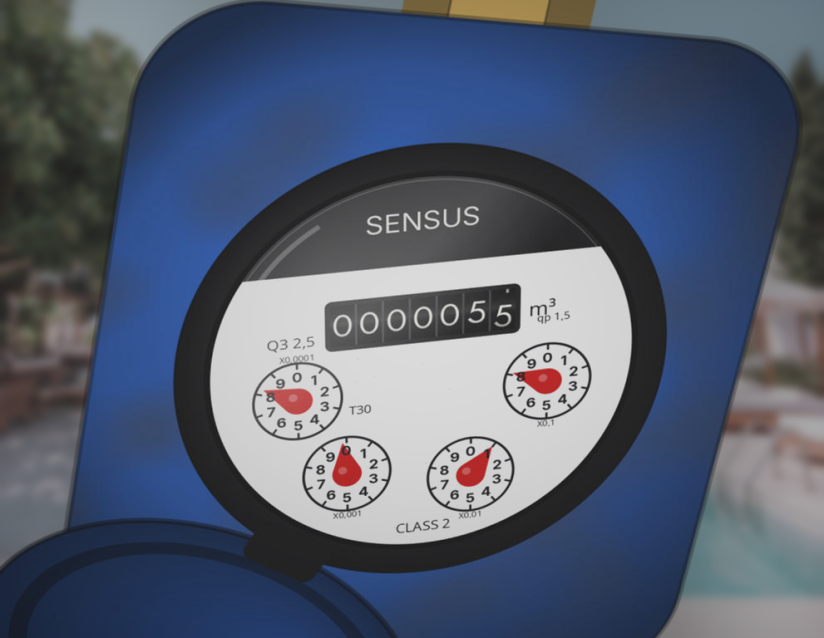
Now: {"value": 54.8098, "unit": "m³"}
